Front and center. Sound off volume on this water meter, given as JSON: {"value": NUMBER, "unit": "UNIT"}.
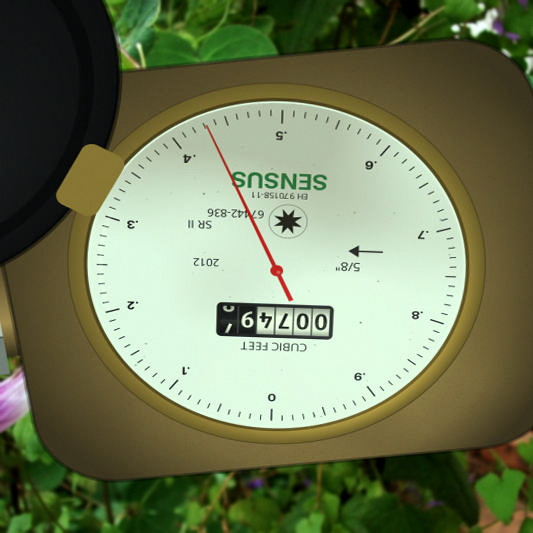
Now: {"value": 7497.43, "unit": "ft³"}
